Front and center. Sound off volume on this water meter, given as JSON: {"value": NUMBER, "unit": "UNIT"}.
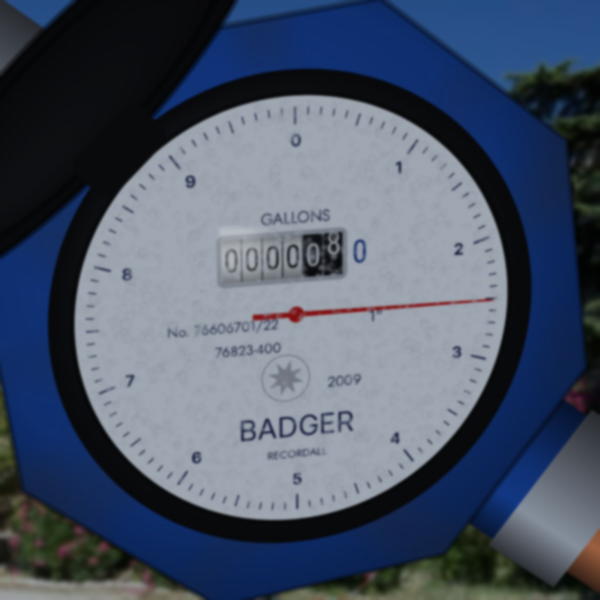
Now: {"value": 82.5, "unit": "gal"}
